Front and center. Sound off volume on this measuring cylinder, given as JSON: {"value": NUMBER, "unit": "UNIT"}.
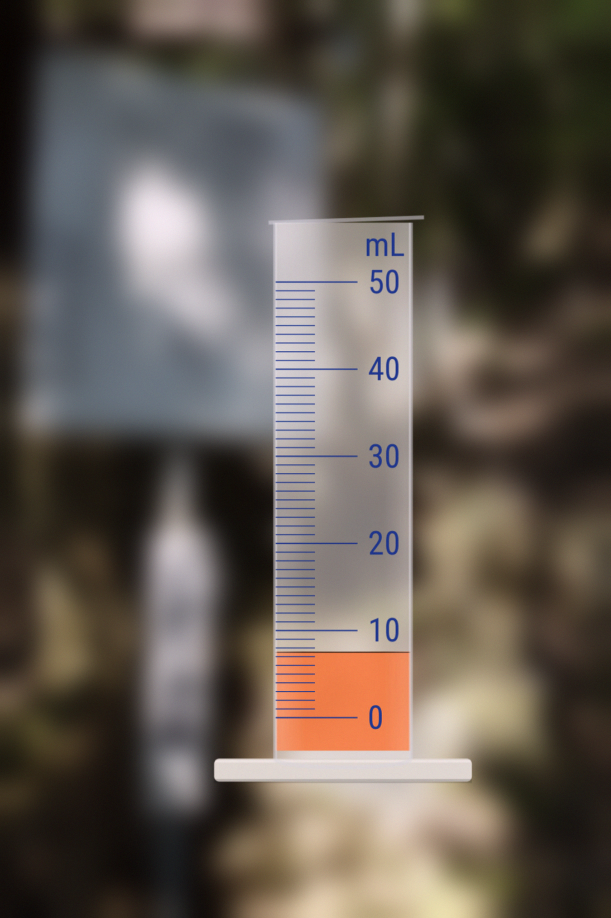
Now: {"value": 7.5, "unit": "mL"}
